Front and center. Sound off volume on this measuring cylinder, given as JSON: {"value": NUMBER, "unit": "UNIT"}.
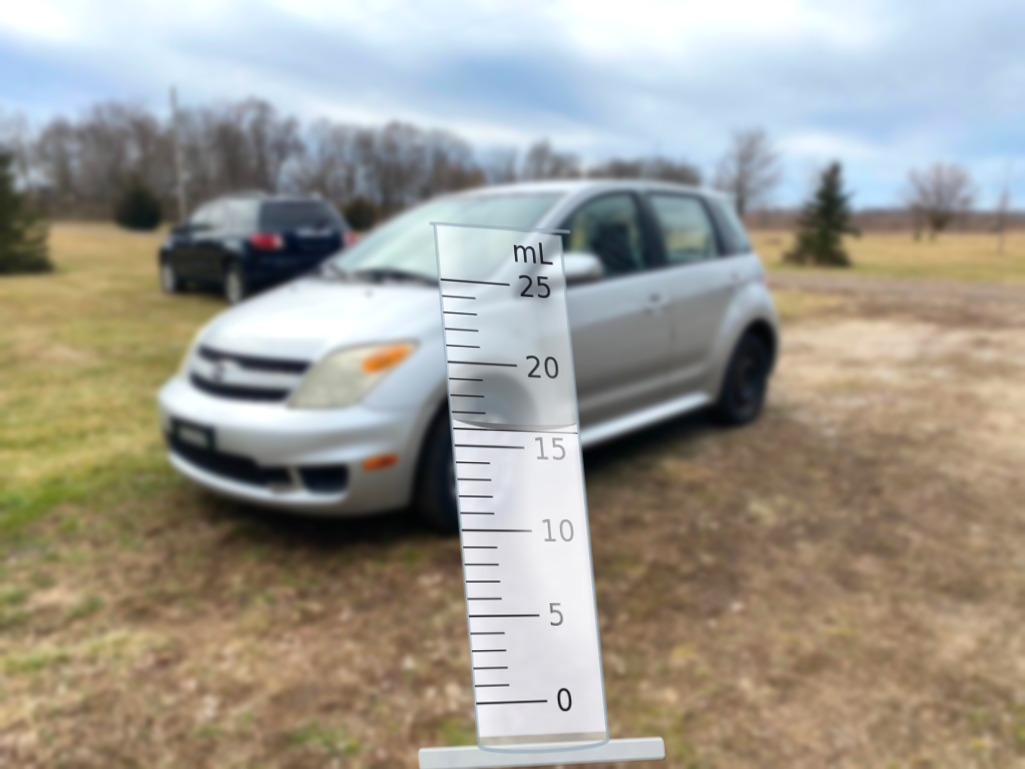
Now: {"value": 16, "unit": "mL"}
